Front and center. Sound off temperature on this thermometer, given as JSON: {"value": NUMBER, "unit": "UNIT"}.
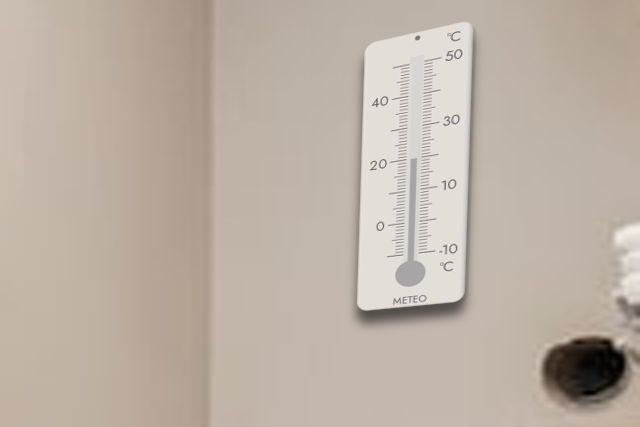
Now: {"value": 20, "unit": "°C"}
